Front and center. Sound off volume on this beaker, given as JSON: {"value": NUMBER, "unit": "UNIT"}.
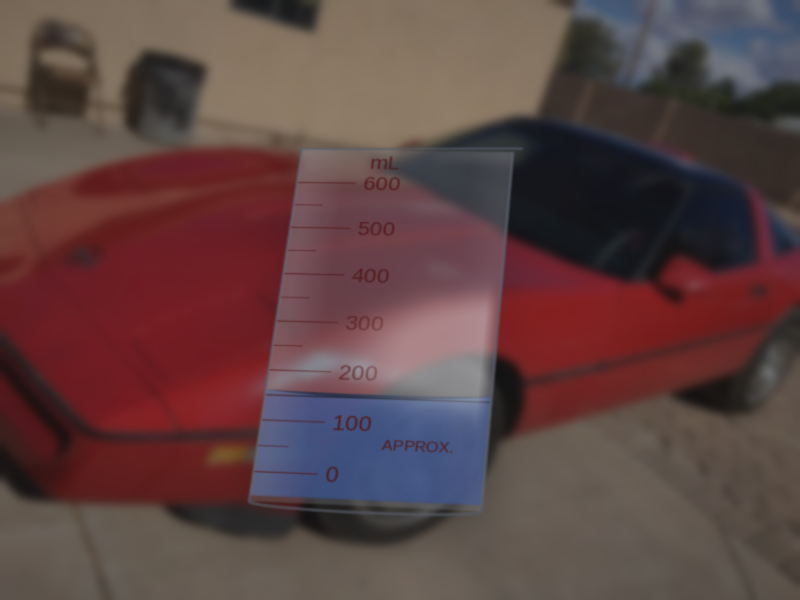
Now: {"value": 150, "unit": "mL"}
